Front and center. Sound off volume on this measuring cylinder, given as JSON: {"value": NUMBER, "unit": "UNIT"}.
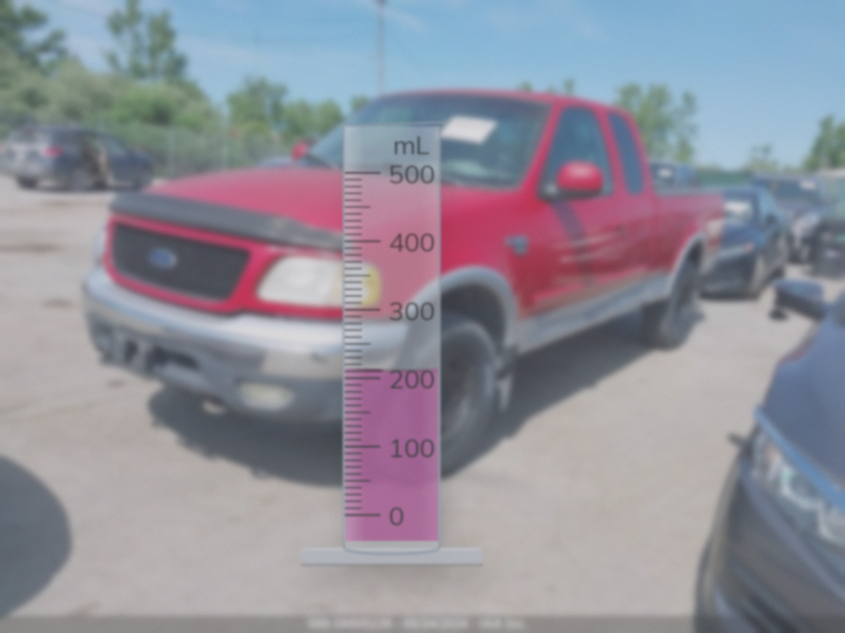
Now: {"value": 210, "unit": "mL"}
